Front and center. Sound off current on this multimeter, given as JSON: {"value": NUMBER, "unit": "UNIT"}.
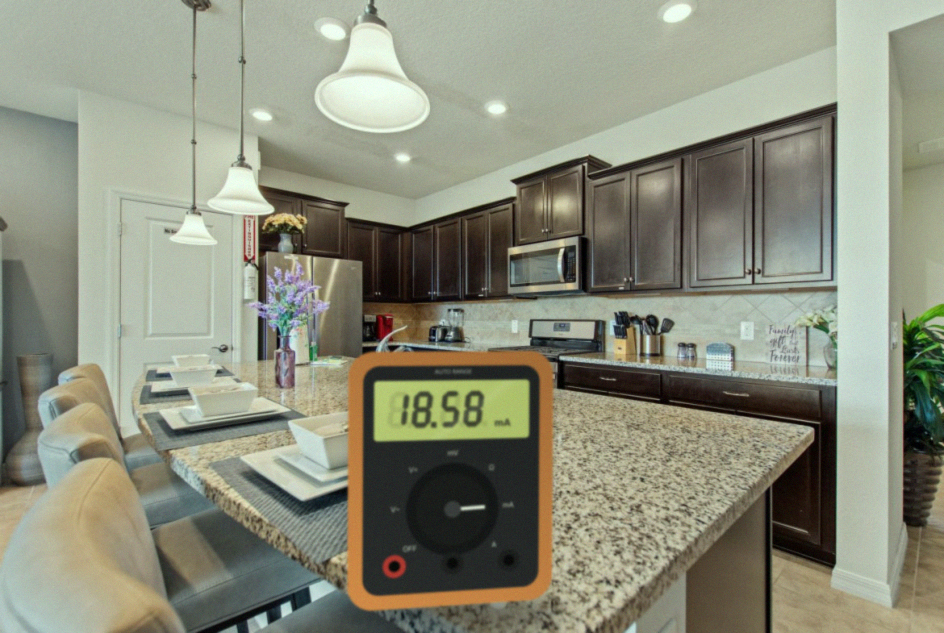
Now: {"value": 18.58, "unit": "mA"}
